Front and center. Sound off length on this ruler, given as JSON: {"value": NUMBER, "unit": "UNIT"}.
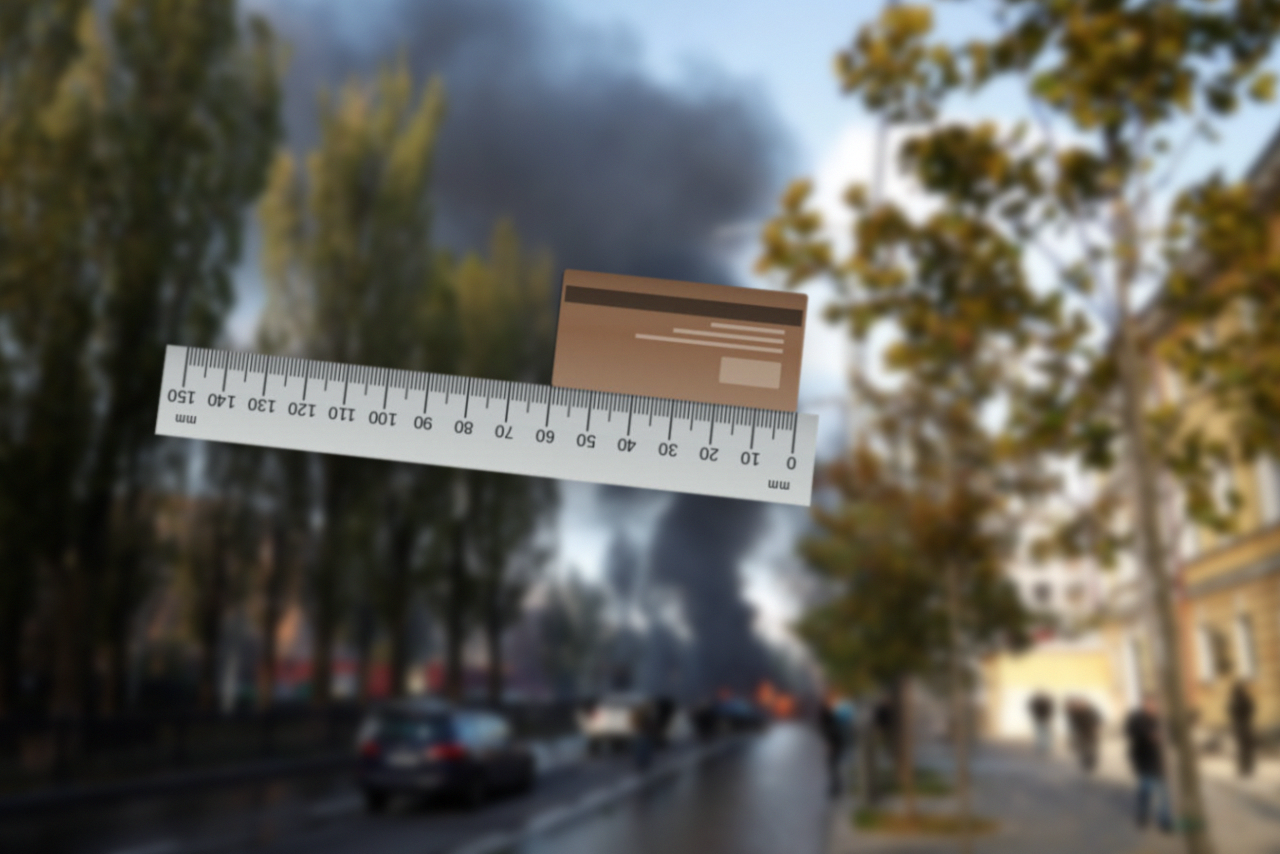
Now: {"value": 60, "unit": "mm"}
